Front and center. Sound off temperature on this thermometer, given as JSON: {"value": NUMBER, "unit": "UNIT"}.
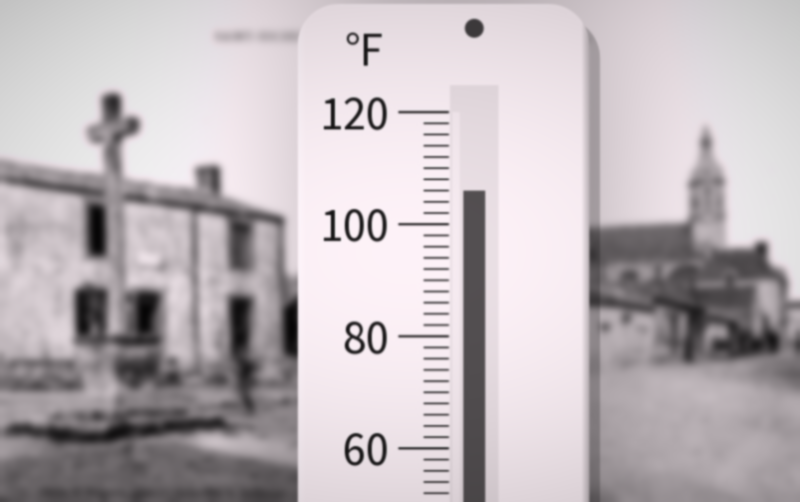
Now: {"value": 106, "unit": "°F"}
